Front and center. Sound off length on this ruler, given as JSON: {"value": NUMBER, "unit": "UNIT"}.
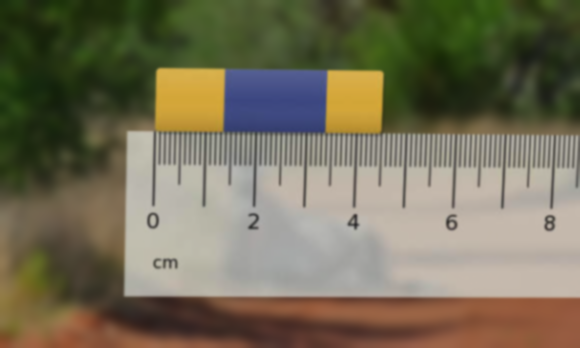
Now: {"value": 4.5, "unit": "cm"}
